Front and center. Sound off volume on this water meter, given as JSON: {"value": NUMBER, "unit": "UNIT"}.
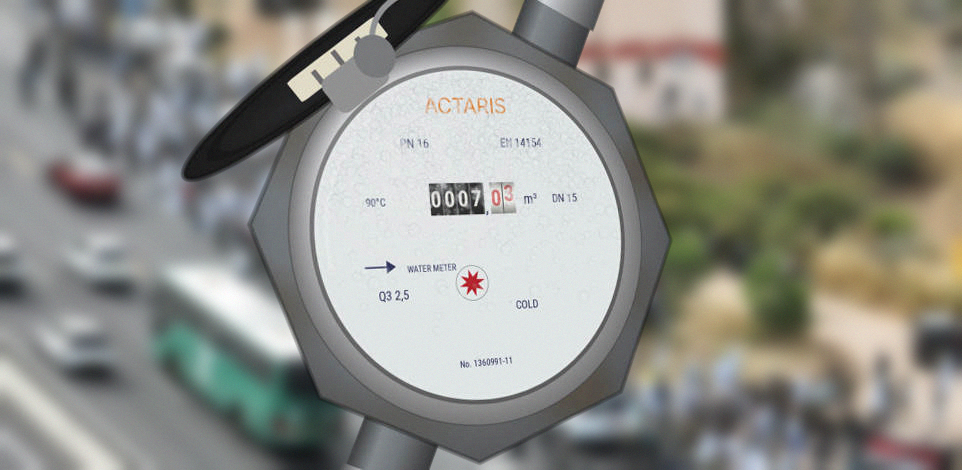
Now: {"value": 7.03, "unit": "m³"}
